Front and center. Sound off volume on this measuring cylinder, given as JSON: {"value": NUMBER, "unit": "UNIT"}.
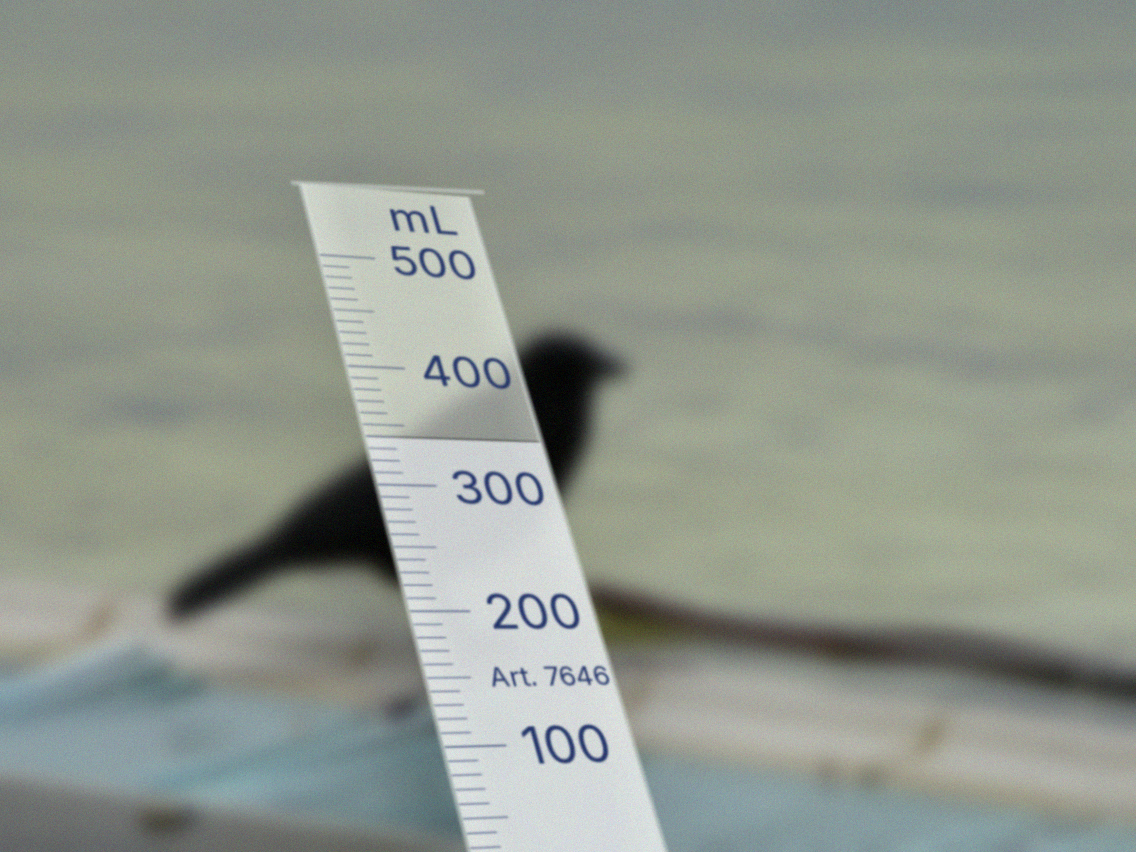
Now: {"value": 340, "unit": "mL"}
